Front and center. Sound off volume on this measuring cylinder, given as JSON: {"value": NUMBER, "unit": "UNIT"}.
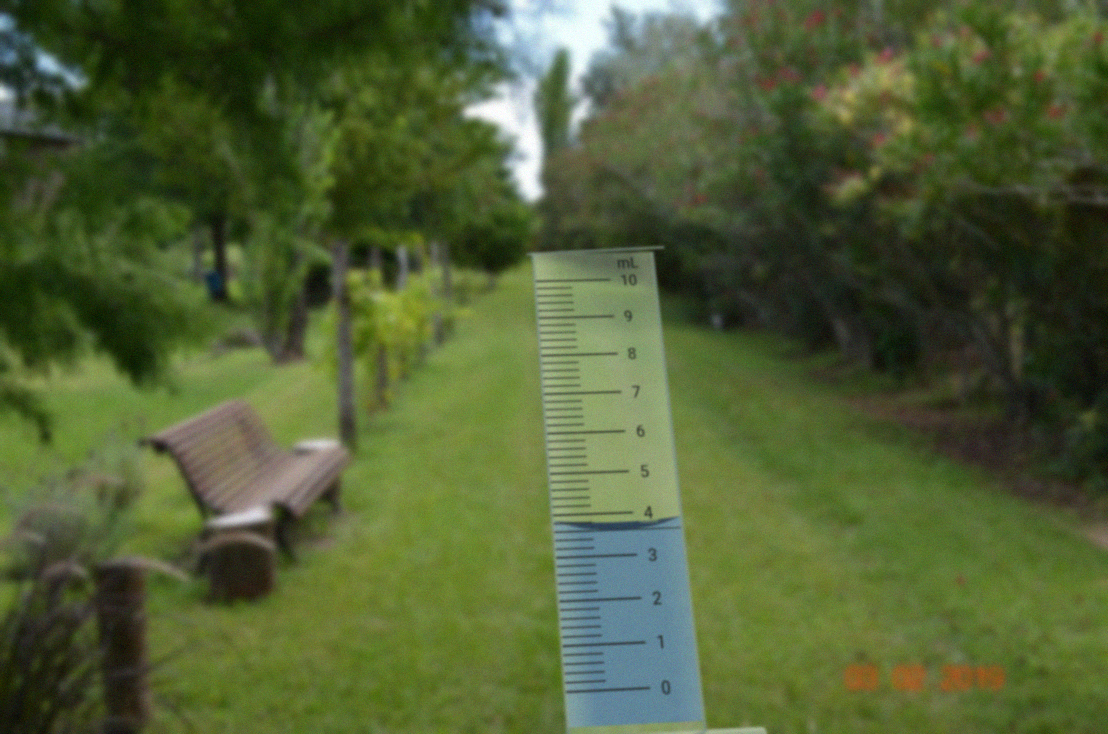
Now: {"value": 3.6, "unit": "mL"}
